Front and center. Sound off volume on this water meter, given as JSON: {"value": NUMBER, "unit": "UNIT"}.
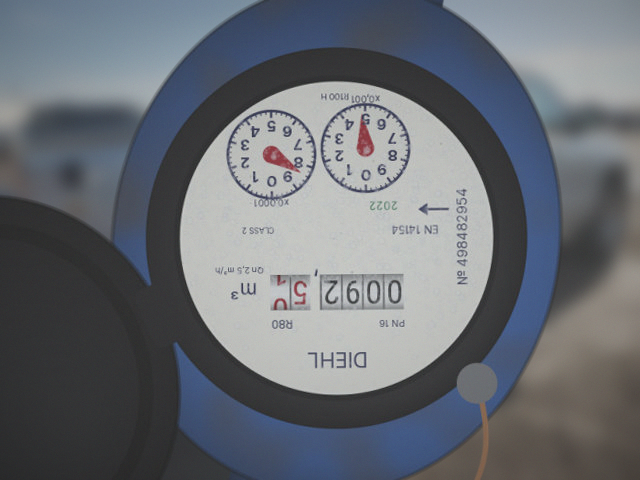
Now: {"value": 92.5048, "unit": "m³"}
